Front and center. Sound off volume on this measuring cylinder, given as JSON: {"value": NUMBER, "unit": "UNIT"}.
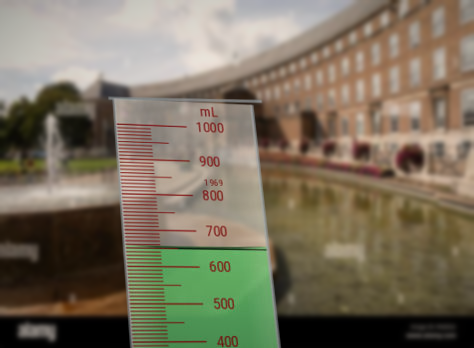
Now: {"value": 650, "unit": "mL"}
